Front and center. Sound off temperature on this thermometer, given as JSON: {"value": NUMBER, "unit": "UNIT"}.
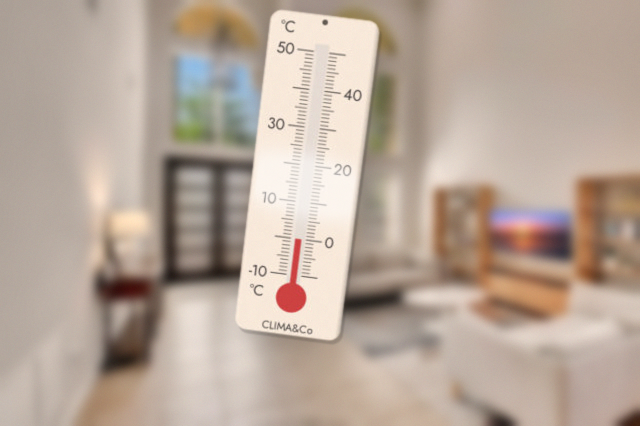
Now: {"value": 0, "unit": "°C"}
